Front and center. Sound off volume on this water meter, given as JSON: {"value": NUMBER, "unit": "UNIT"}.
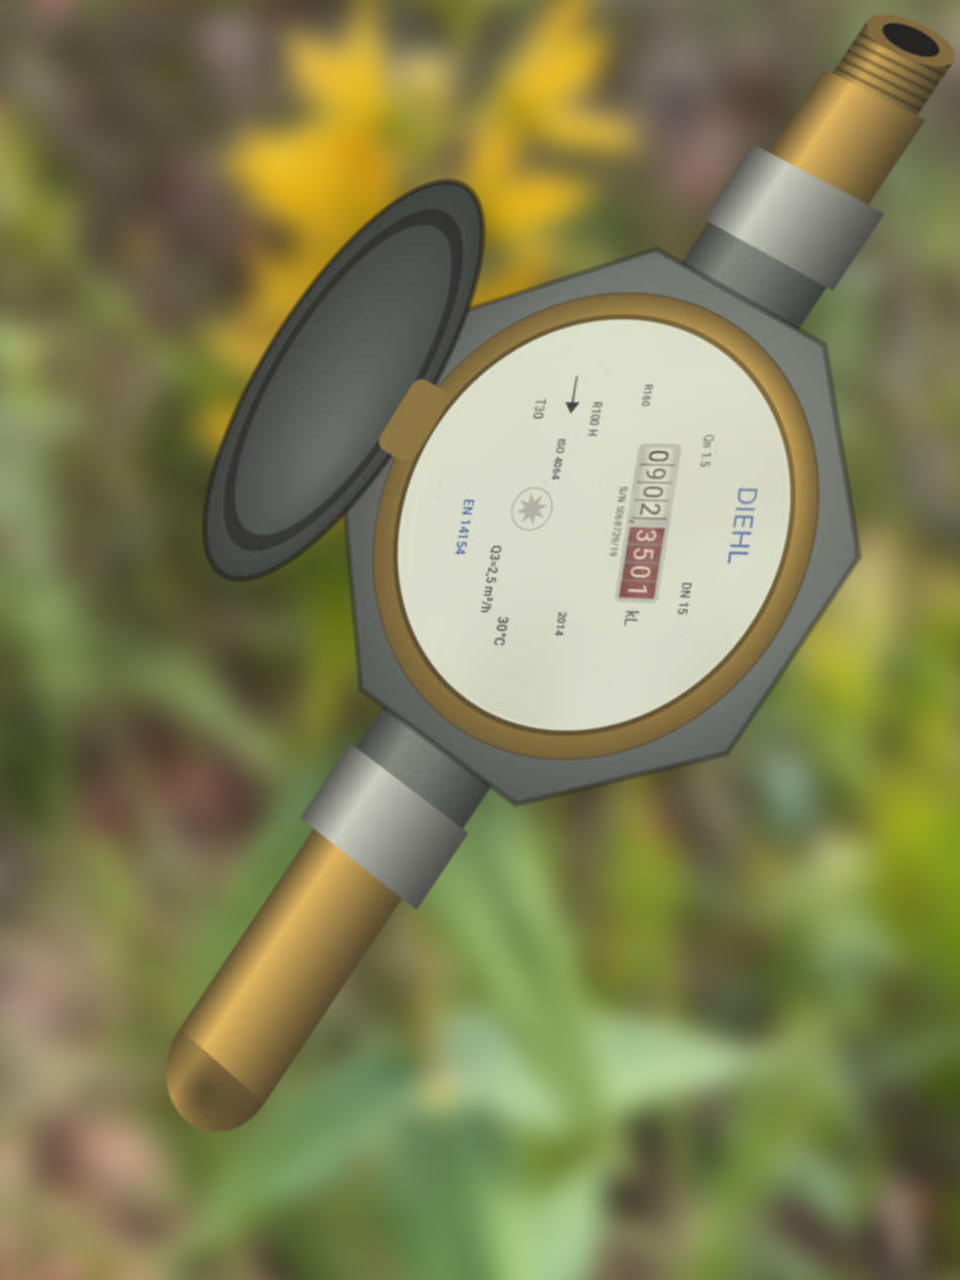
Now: {"value": 902.3501, "unit": "kL"}
